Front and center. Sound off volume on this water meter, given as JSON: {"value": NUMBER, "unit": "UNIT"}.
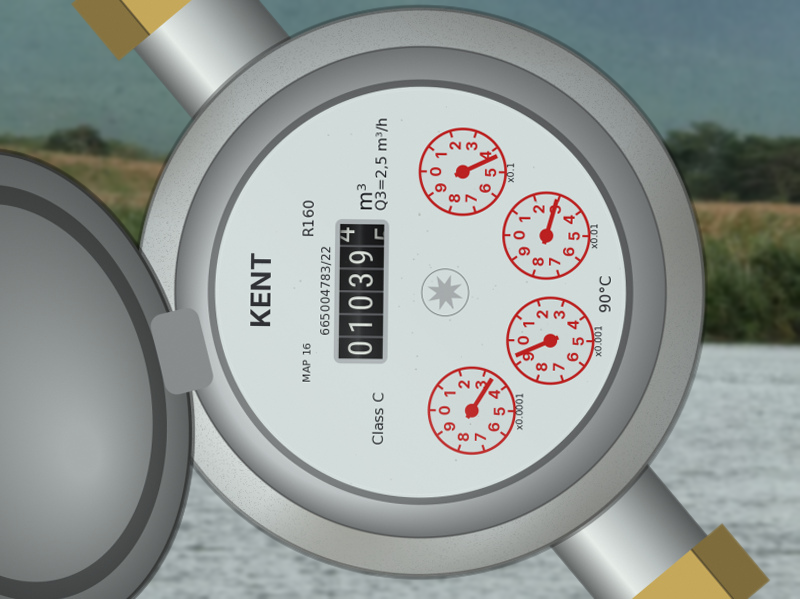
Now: {"value": 10394.4293, "unit": "m³"}
